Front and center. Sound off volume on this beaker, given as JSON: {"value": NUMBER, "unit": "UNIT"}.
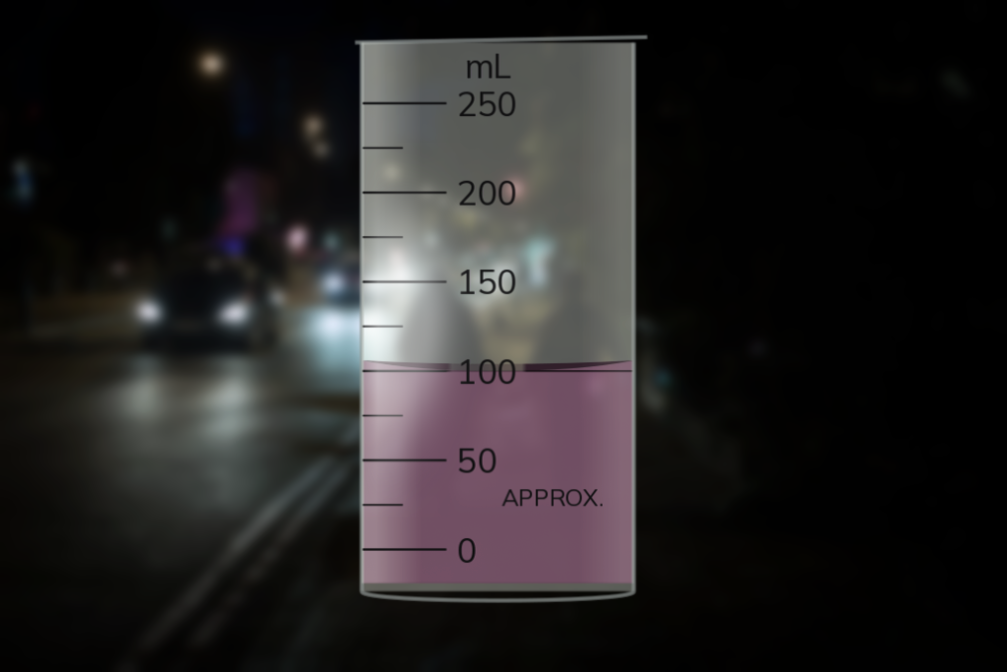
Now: {"value": 100, "unit": "mL"}
